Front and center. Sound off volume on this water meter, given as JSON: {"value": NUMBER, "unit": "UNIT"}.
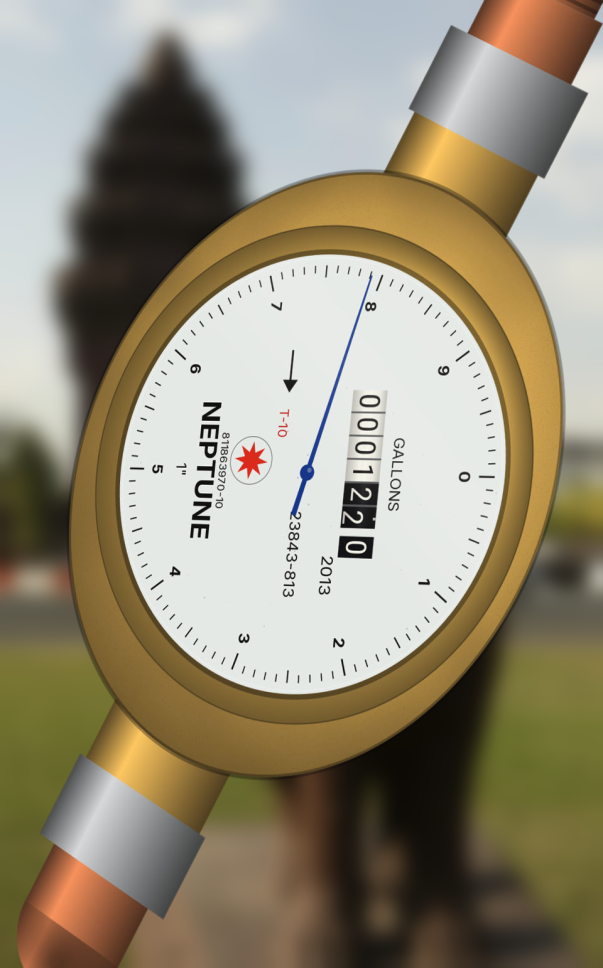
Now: {"value": 1217.9, "unit": "gal"}
